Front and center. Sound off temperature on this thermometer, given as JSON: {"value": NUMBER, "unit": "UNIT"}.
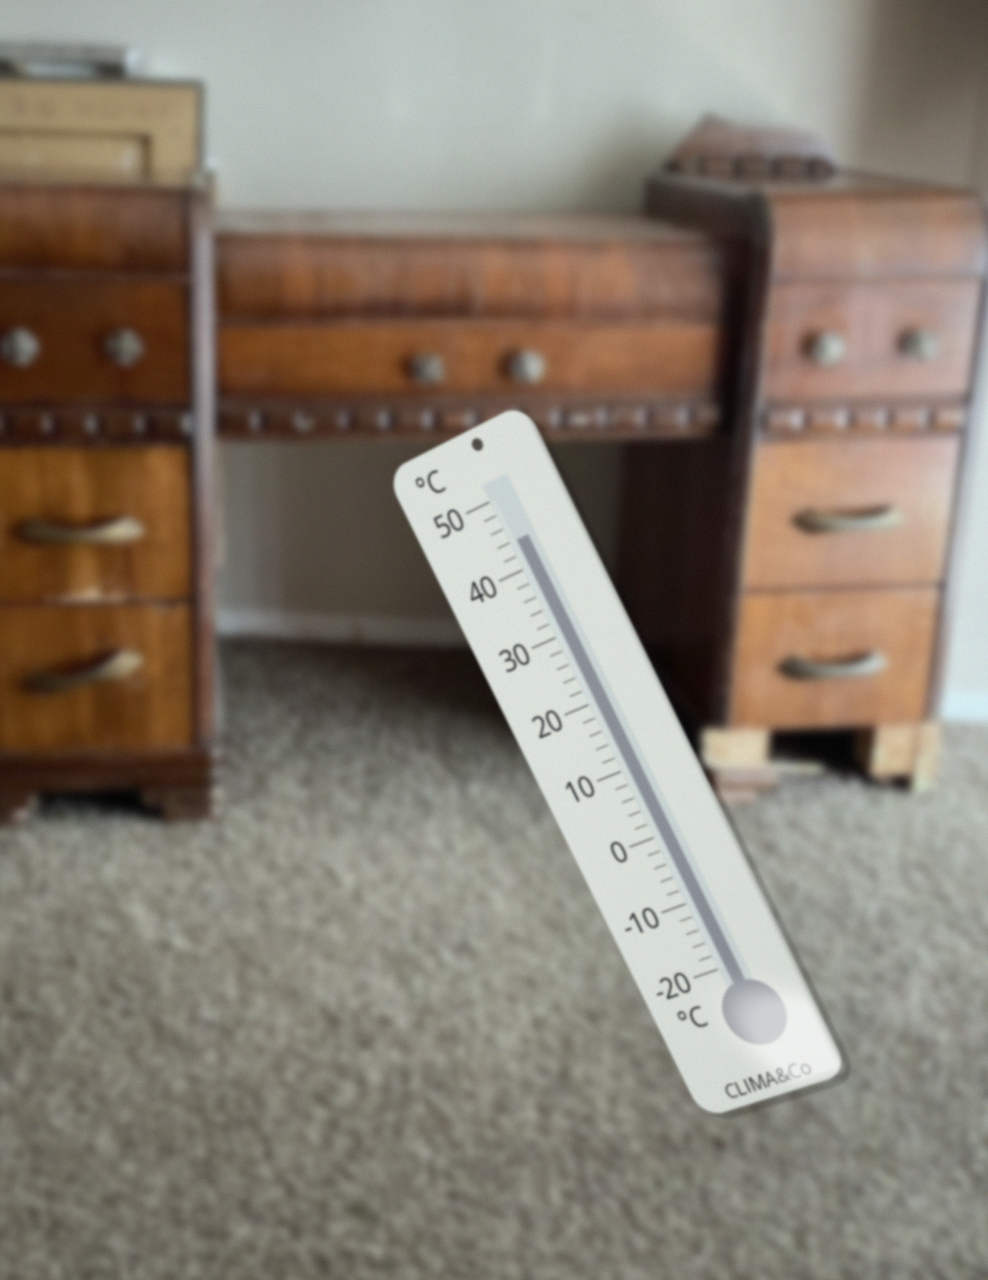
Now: {"value": 44, "unit": "°C"}
